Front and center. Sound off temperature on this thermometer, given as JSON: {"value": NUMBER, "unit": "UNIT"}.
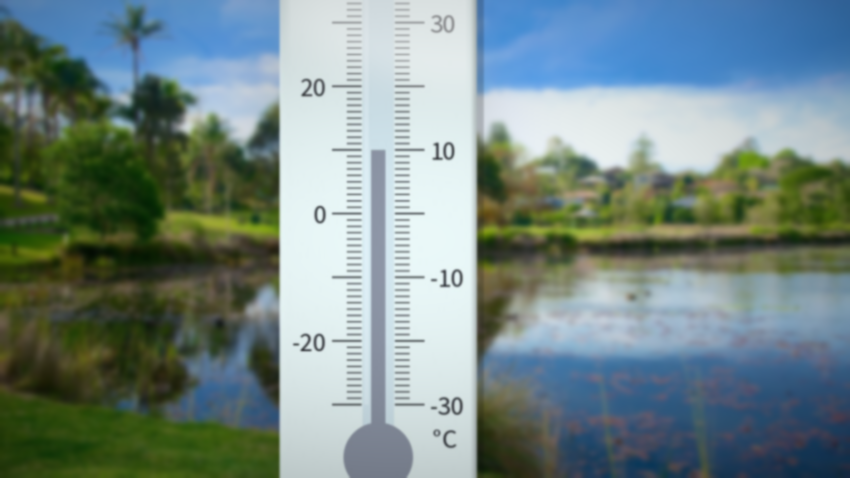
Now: {"value": 10, "unit": "°C"}
